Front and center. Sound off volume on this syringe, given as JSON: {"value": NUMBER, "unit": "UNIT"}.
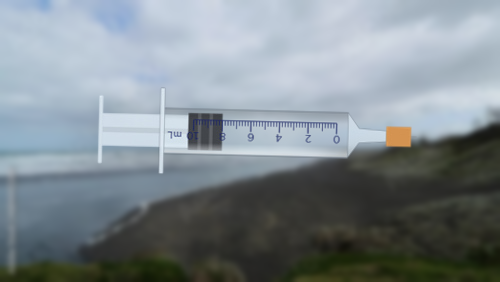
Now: {"value": 8, "unit": "mL"}
